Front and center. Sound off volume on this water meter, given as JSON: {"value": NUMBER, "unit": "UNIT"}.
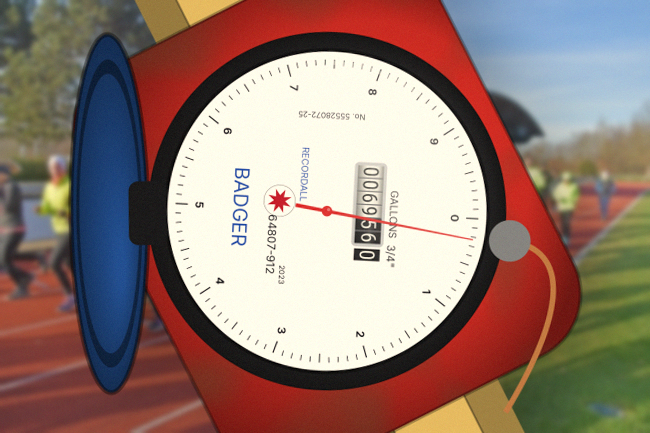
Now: {"value": 69560.2, "unit": "gal"}
